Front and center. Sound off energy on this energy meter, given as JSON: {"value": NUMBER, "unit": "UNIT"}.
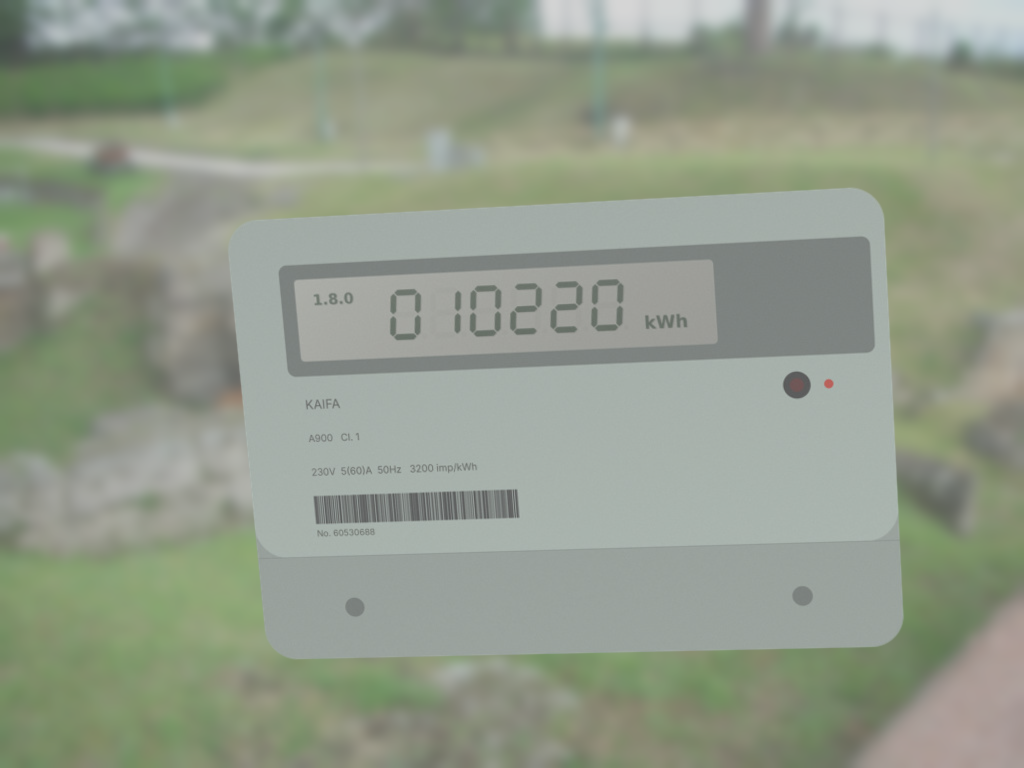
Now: {"value": 10220, "unit": "kWh"}
